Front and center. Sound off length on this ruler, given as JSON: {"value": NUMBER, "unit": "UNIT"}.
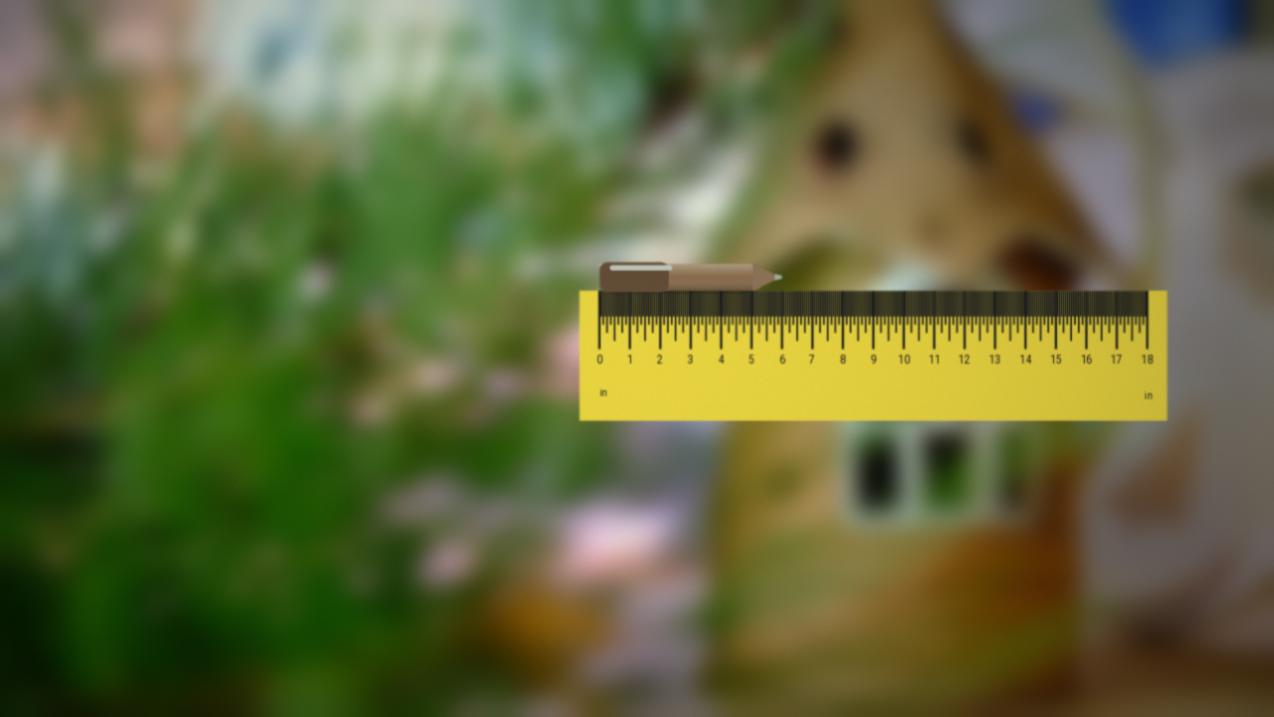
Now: {"value": 6, "unit": "in"}
